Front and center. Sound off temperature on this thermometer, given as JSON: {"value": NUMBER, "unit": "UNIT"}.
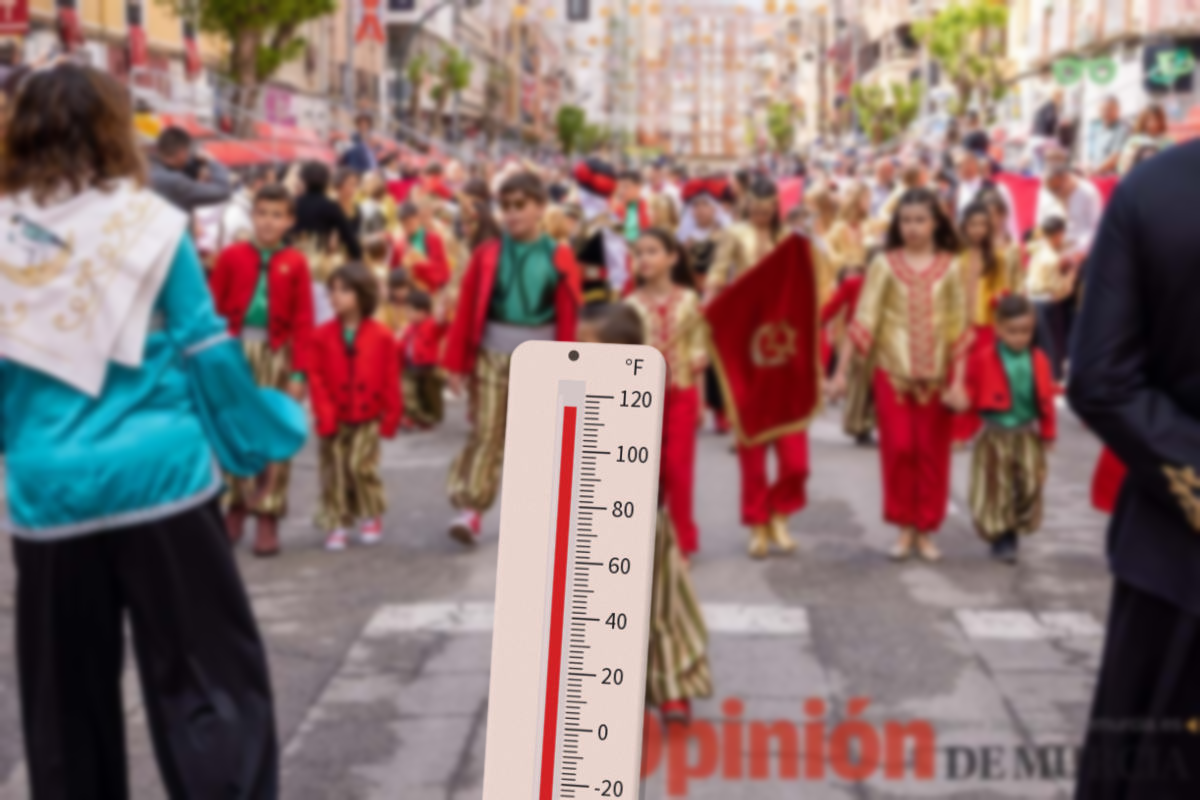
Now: {"value": 116, "unit": "°F"}
